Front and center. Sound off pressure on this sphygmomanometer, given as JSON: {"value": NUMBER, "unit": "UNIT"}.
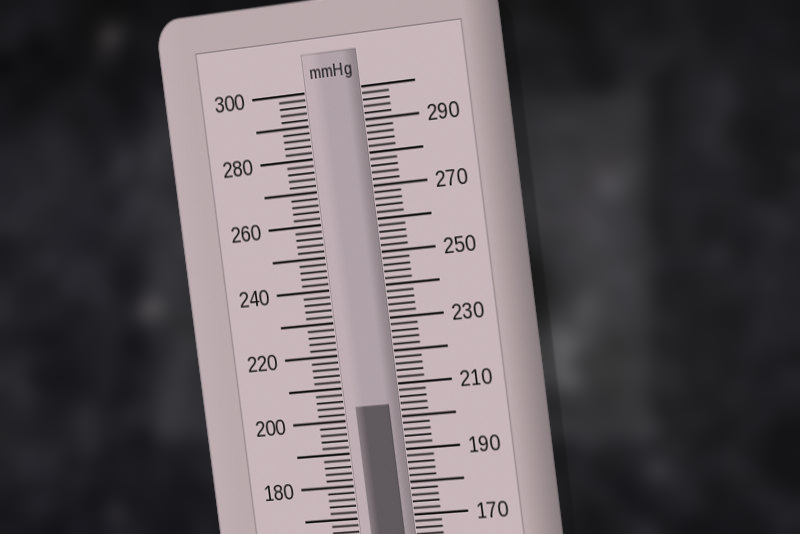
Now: {"value": 204, "unit": "mmHg"}
